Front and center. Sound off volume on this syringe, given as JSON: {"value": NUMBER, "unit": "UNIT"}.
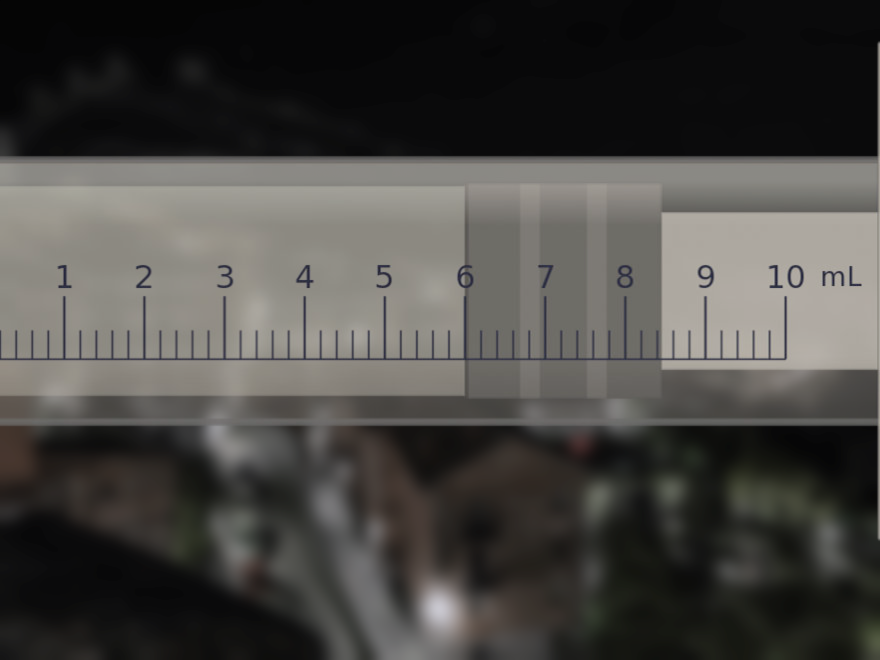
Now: {"value": 6, "unit": "mL"}
